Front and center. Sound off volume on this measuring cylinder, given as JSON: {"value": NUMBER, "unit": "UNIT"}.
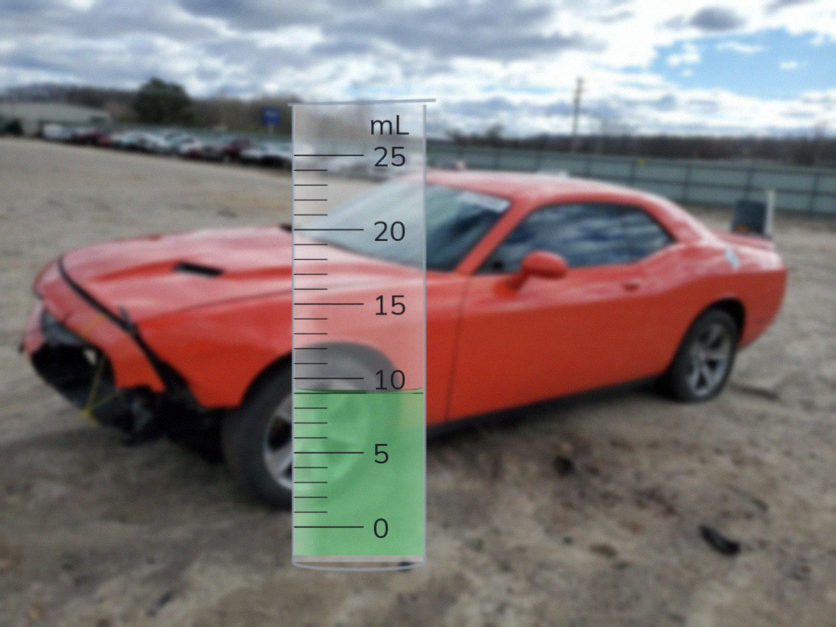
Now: {"value": 9, "unit": "mL"}
